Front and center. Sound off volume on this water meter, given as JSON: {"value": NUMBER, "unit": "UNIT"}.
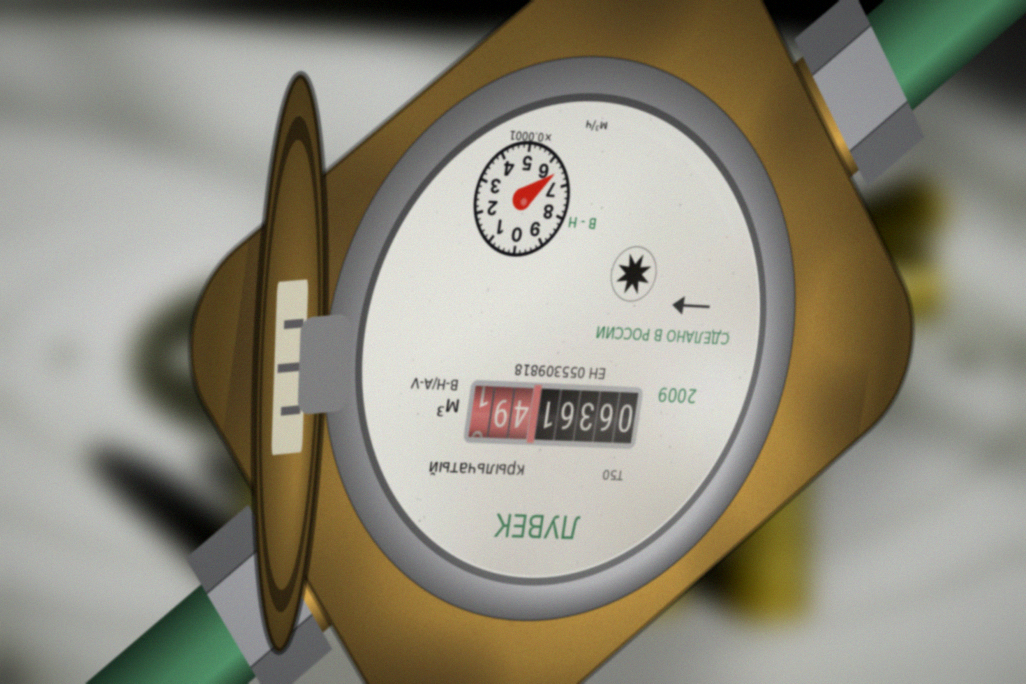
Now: {"value": 6361.4906, "unit": "m³"}
